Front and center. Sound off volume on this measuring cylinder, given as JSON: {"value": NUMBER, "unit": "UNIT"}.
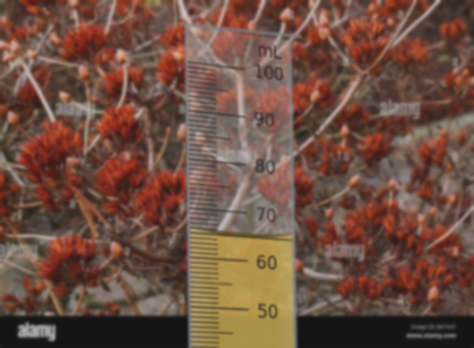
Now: {"value": 65, "unit": "mL"}
